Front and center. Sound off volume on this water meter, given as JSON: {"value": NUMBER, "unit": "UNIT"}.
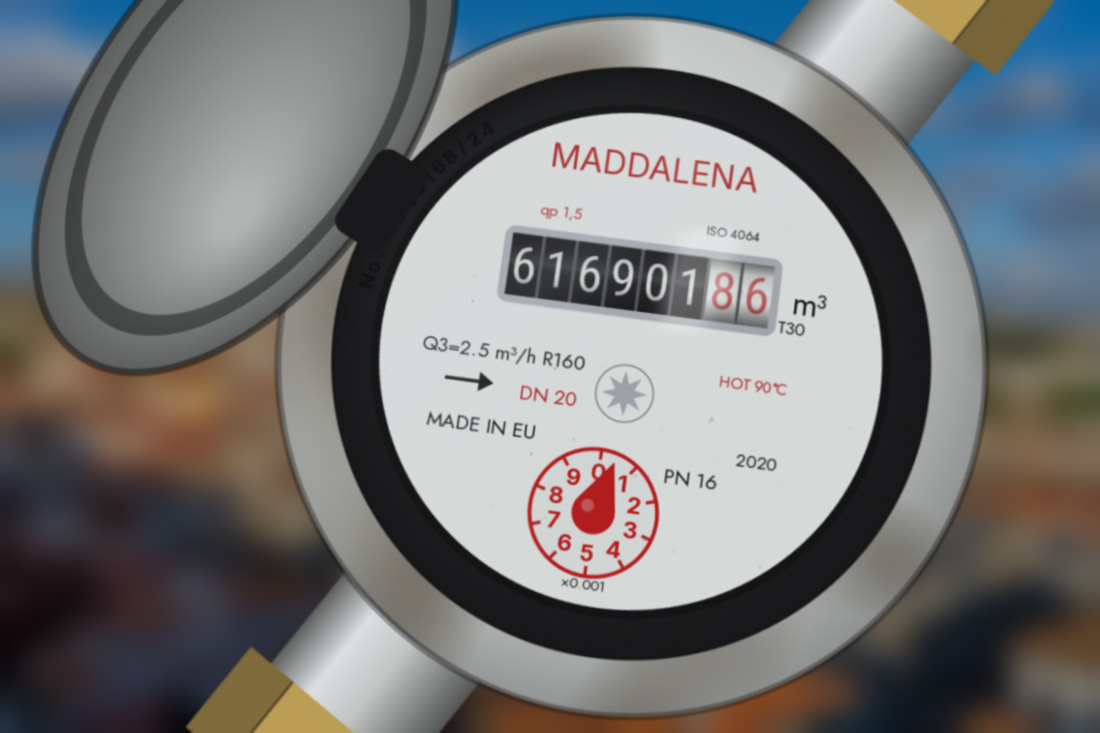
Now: {"value": 616901.860, "unit": "m³"}
